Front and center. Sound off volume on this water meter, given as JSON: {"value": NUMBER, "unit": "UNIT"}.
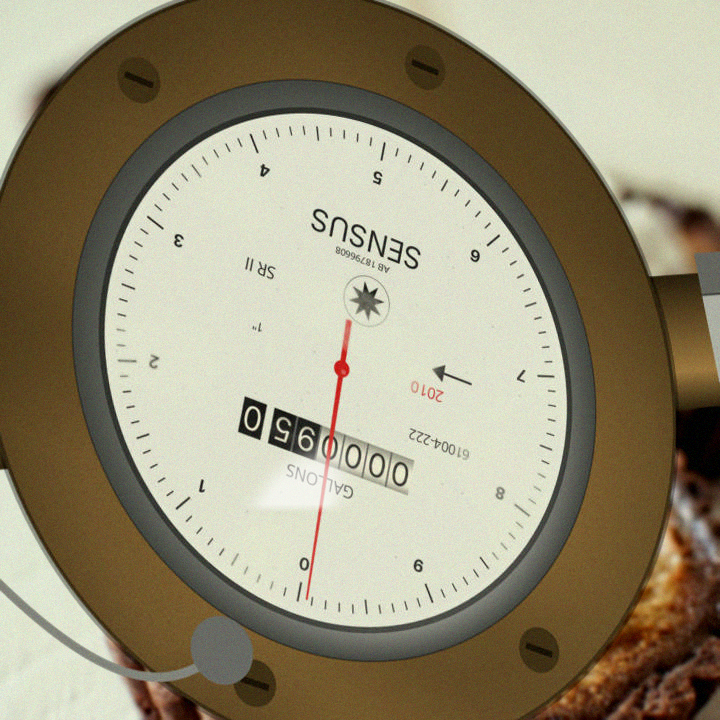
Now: {"value": 949.9, "unit": "gal"}
